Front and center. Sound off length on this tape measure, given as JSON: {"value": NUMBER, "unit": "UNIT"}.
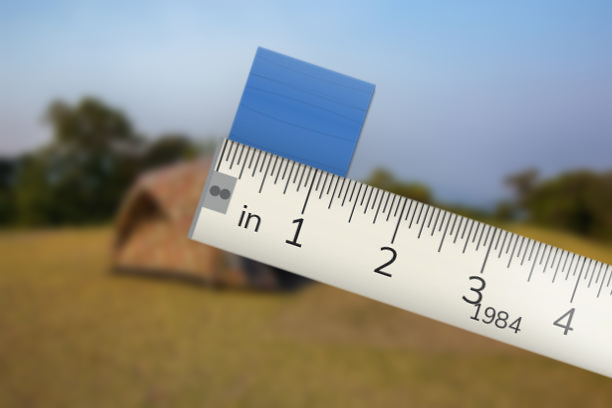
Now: {"value": 1.3125, "unit": "in"}
